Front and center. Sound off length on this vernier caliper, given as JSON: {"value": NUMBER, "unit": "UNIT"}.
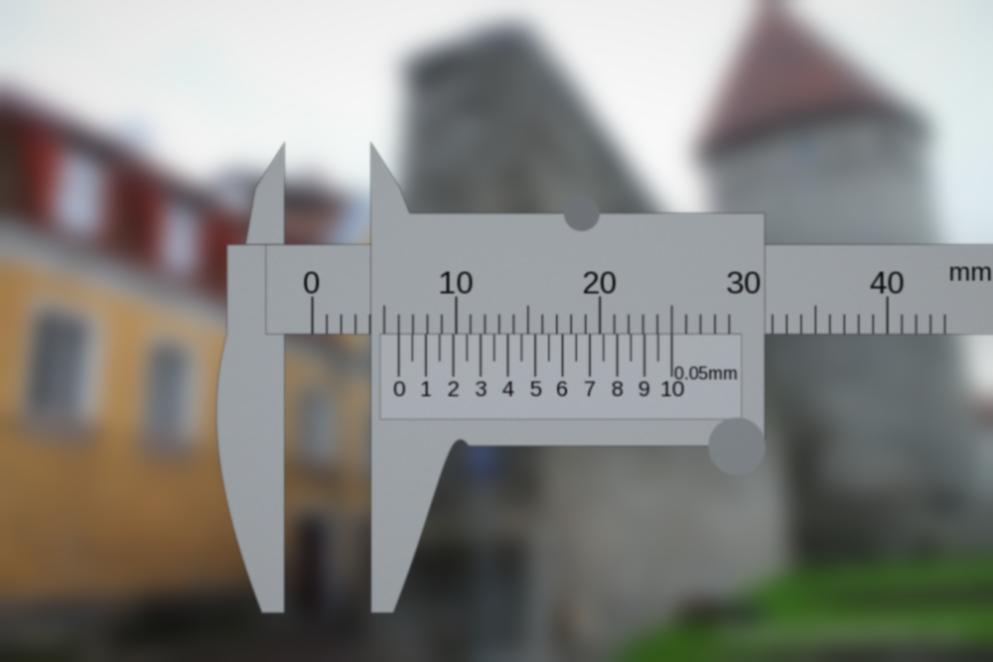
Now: {"value": 6.0, "unit": "mm"}
